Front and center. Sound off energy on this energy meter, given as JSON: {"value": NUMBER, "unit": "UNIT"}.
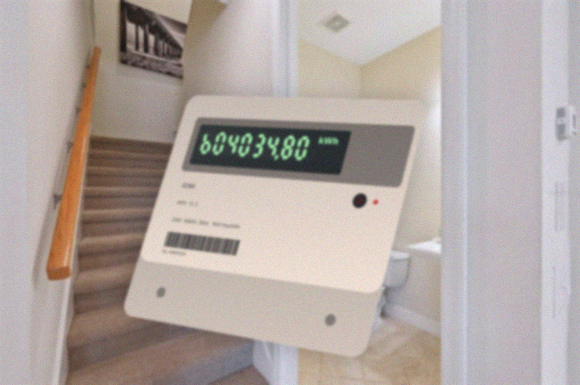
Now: {"value": 604034.80, "unit": "kWh"}
